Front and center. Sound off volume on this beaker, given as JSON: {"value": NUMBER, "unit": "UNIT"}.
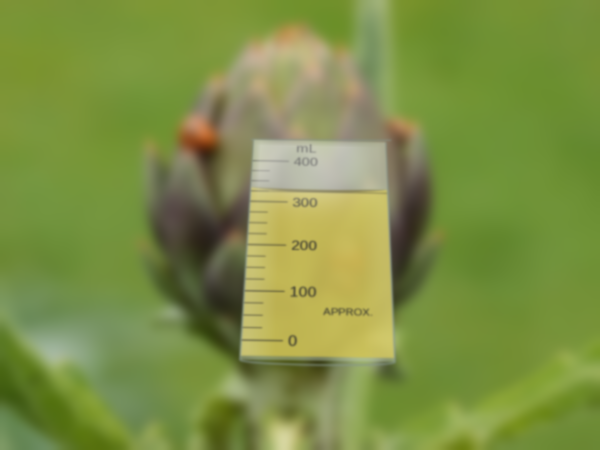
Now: {"value": 325, "unit": "mL"}
